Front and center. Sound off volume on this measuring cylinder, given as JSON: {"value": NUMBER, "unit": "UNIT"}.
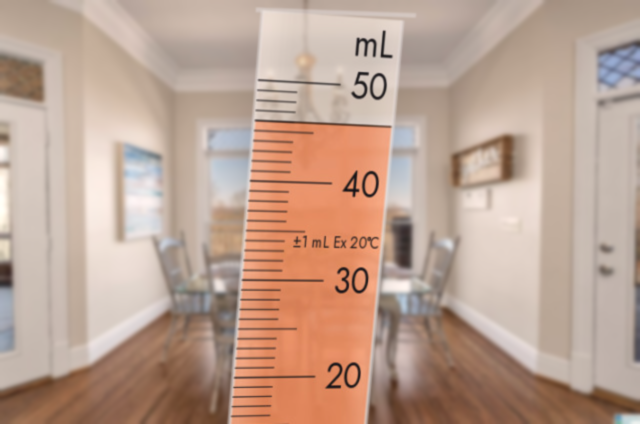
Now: {"value": 46, "unit": "mL"}
